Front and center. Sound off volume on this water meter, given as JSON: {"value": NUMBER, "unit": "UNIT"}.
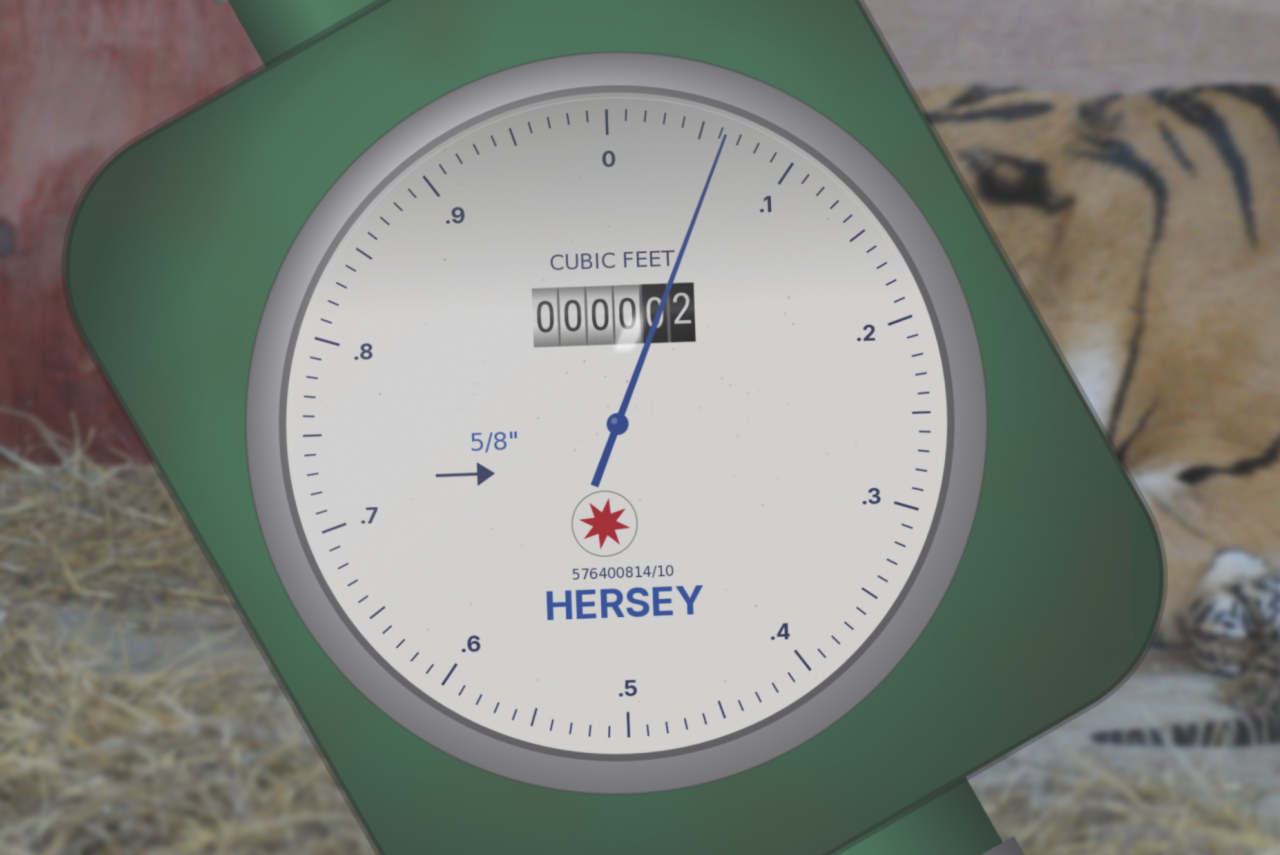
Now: {"value": 2.06, "unit": "ft³"}
